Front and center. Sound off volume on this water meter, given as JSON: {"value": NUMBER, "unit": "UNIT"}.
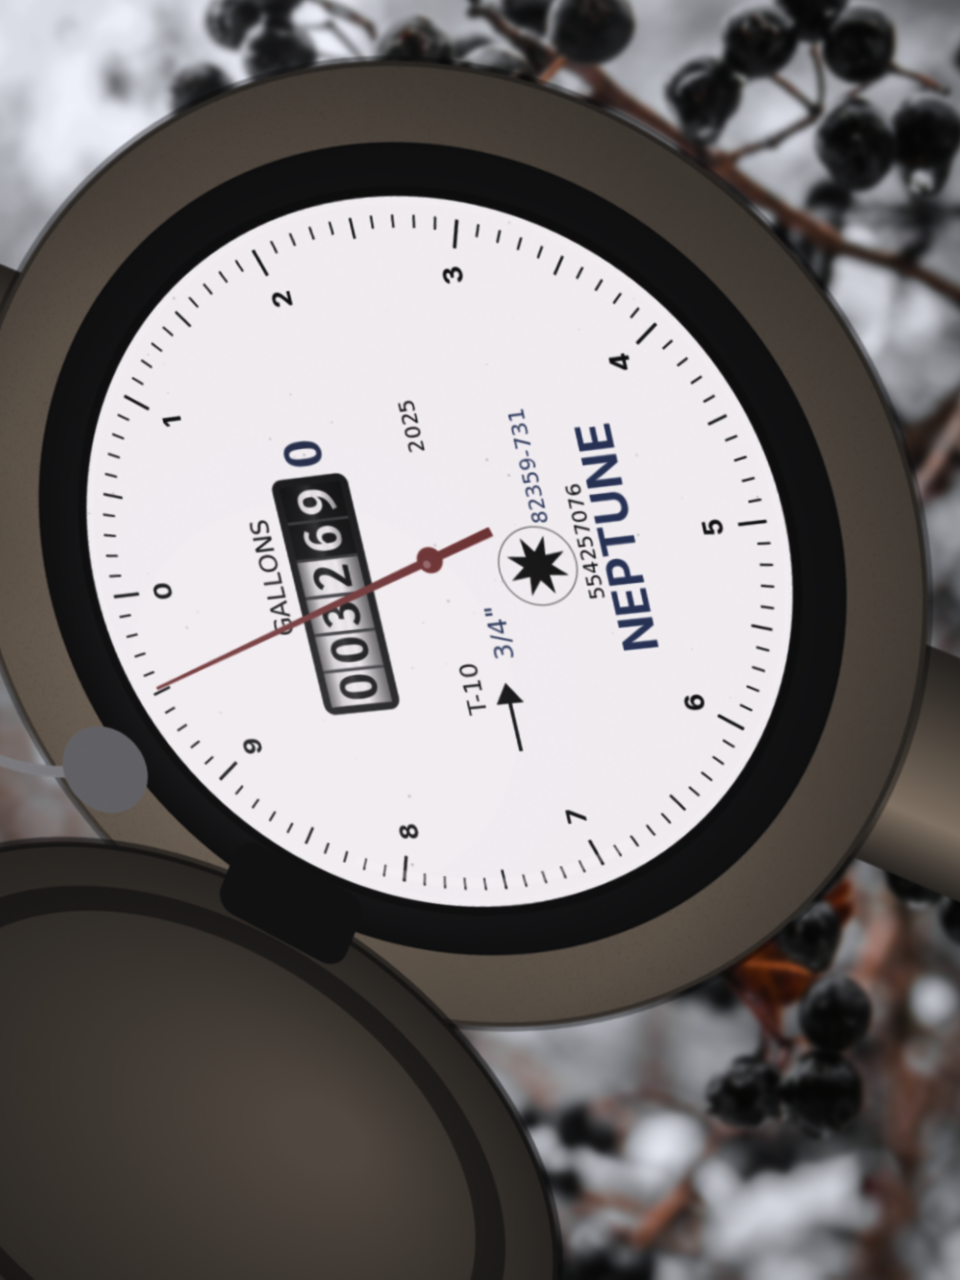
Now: {"value": 32689.5, "unit": "gal"}
